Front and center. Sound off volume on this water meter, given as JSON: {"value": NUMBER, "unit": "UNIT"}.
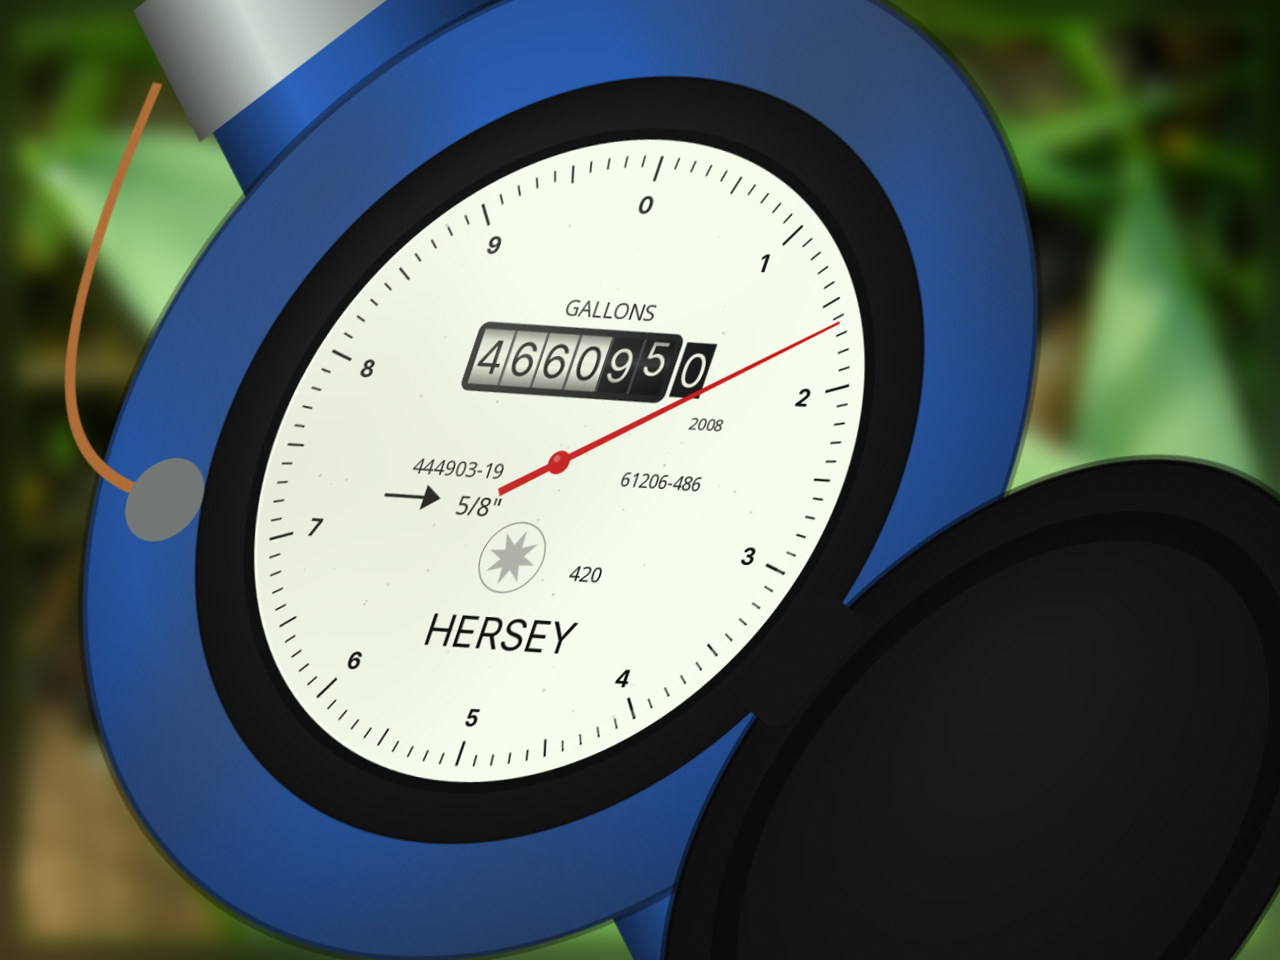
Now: {"value": 4660951.6, "unit": "gal"}
